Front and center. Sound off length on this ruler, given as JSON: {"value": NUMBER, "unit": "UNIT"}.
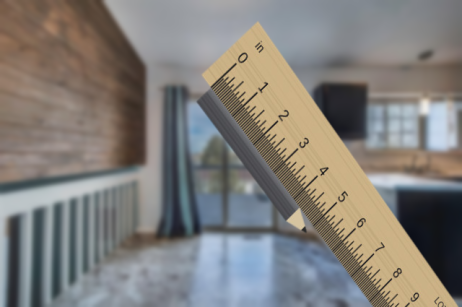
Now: {"value": 5, "unit": "in"}
